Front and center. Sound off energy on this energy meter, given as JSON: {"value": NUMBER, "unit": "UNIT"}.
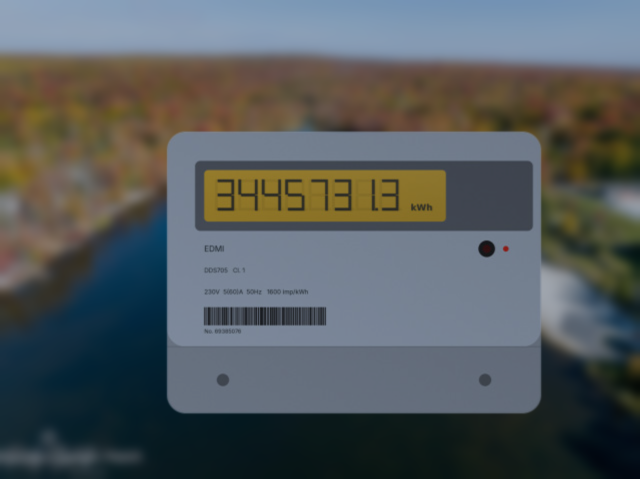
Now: {"value": 3445731.3, "unit": "kWh"}
